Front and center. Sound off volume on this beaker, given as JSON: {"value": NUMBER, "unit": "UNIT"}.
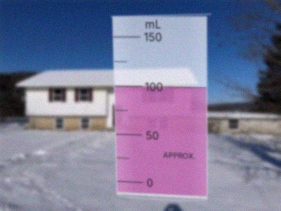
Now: {"value": 100, "unit": "mL"}
